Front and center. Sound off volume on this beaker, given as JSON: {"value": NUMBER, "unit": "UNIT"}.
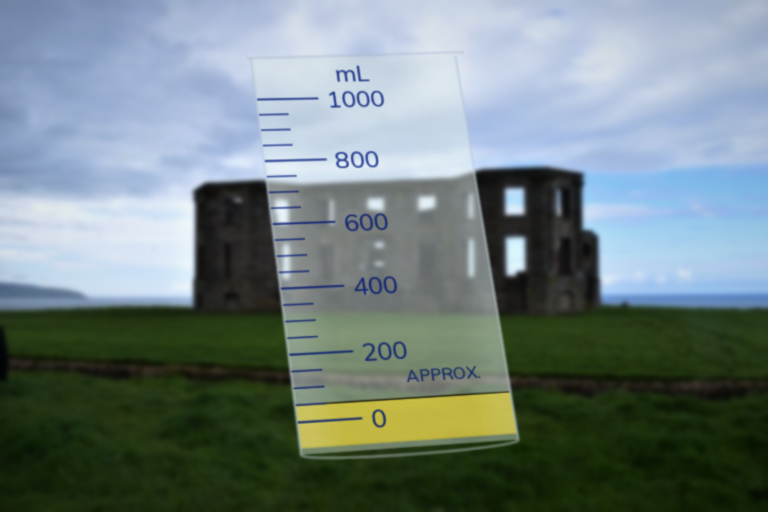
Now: {"value": 50, "unit": "mL"}
